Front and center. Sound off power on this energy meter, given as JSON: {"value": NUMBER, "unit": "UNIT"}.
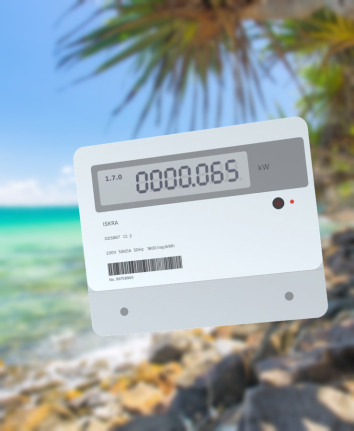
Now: {"value": 0.065, "unit": "kW"}
